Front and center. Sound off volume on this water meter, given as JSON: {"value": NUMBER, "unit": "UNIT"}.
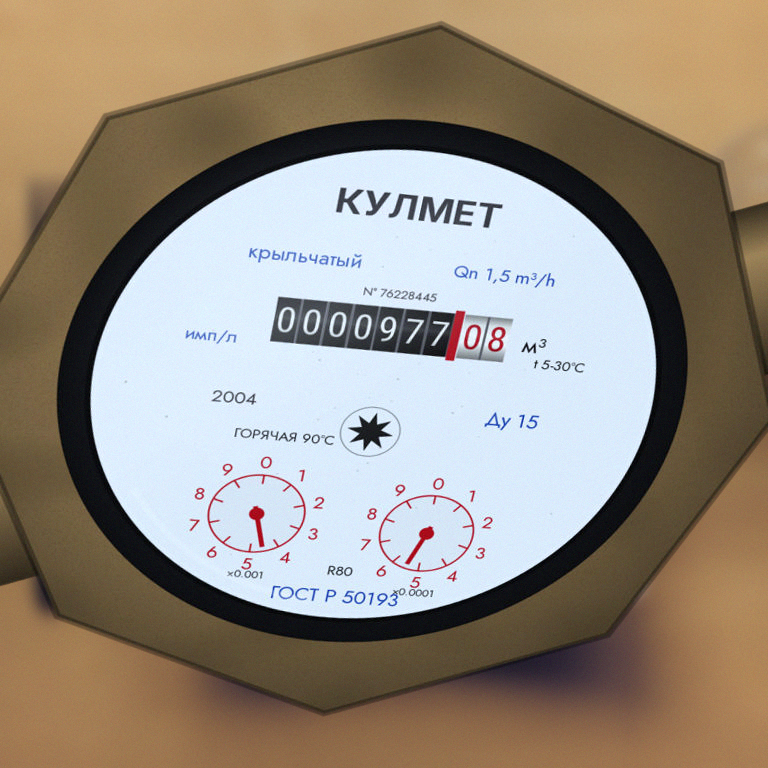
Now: {"value": 977.0845, "unit": "m³"}
